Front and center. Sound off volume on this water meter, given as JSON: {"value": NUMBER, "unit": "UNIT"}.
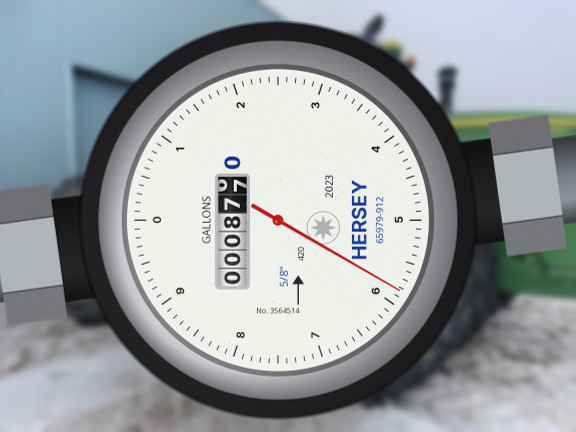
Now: {"value": 8765.8, "unit": "gal"}
